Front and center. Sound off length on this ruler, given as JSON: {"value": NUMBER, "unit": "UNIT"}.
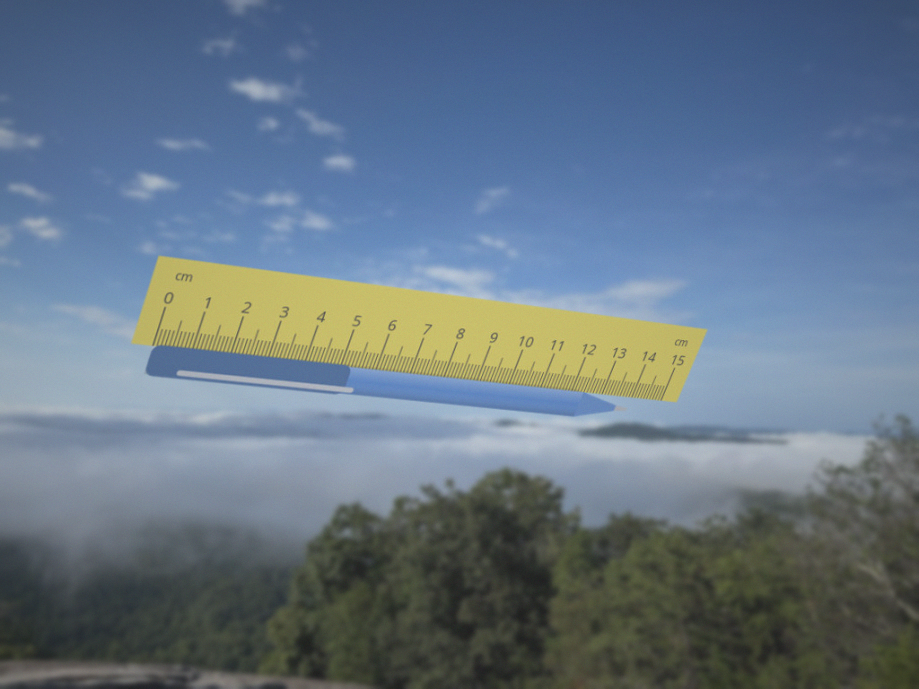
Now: {"value": 14, "unit": "cm"}
